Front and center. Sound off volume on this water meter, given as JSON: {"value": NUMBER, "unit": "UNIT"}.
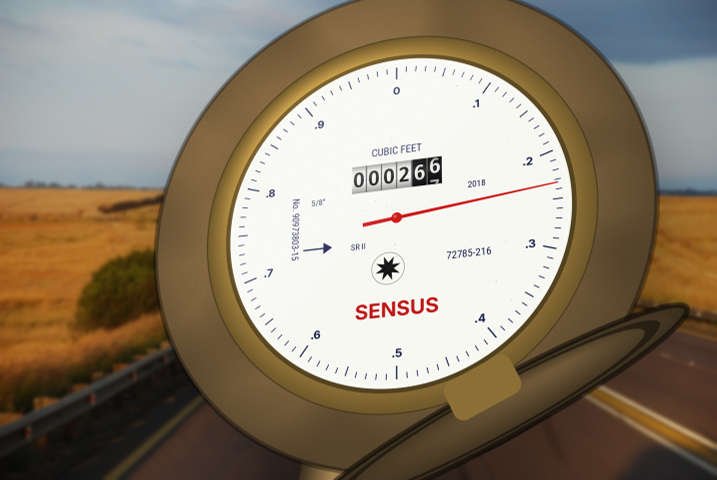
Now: {"value": 266.23, "unit": "ft³"}
